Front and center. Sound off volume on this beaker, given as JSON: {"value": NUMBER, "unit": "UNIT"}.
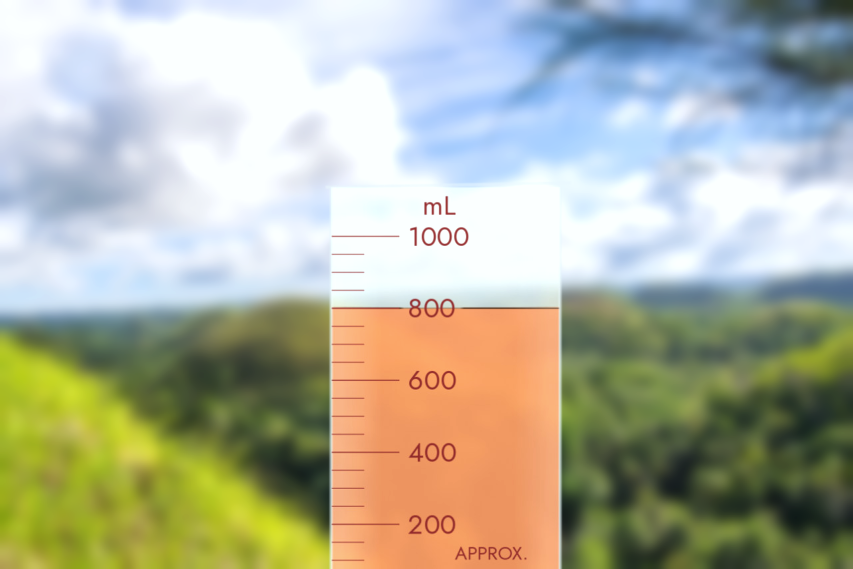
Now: {"value": 800, "unit": "mL"}
